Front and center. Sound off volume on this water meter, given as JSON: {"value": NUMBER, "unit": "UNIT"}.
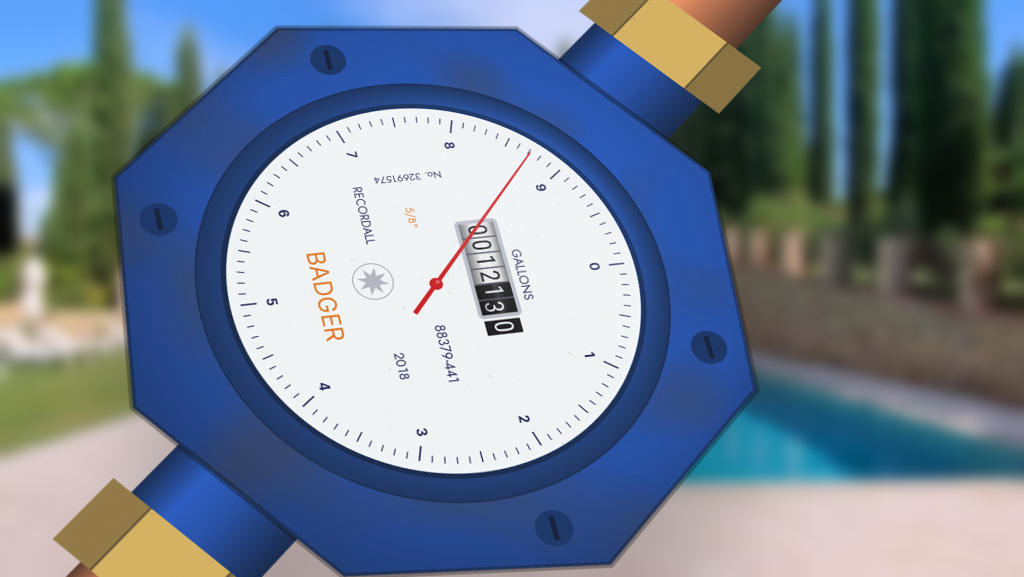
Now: {"value": 12128.7, "unit": "gal"}
